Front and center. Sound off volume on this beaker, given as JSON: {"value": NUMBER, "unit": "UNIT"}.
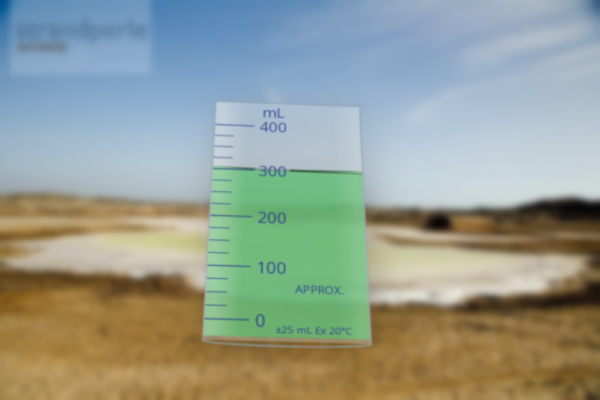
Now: {"value": 300, "unit": "mL"}
